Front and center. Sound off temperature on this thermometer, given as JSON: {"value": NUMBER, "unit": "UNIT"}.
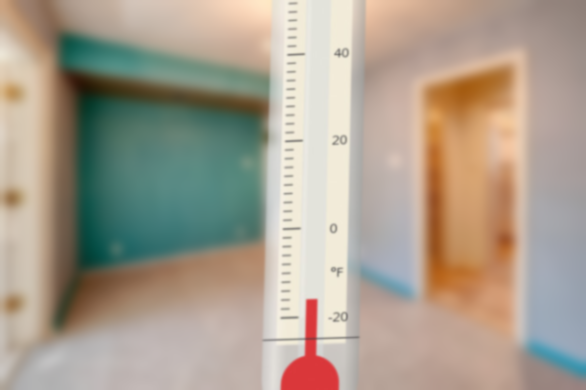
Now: {"value": -16, "unit": "°F"}
